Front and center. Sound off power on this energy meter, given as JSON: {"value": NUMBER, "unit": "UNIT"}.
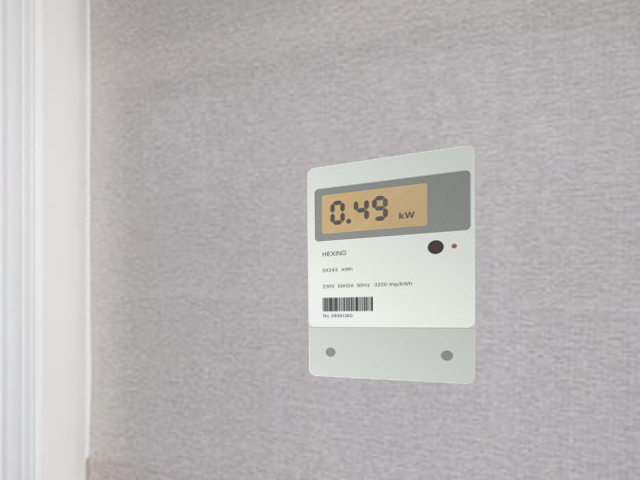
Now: {"value": 0.49, "unit": "kW"}
